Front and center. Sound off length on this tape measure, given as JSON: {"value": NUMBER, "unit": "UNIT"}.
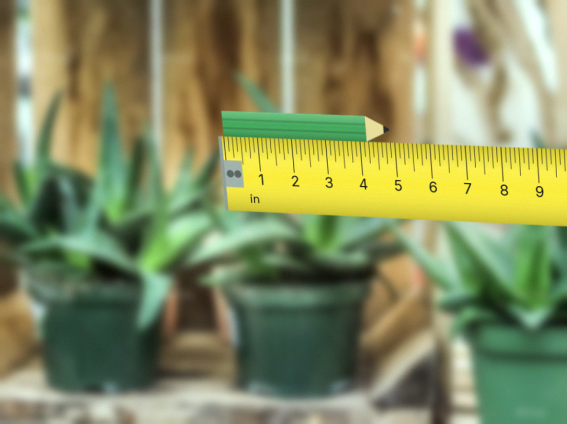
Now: {"value": 4.875, "unit": "in"}
